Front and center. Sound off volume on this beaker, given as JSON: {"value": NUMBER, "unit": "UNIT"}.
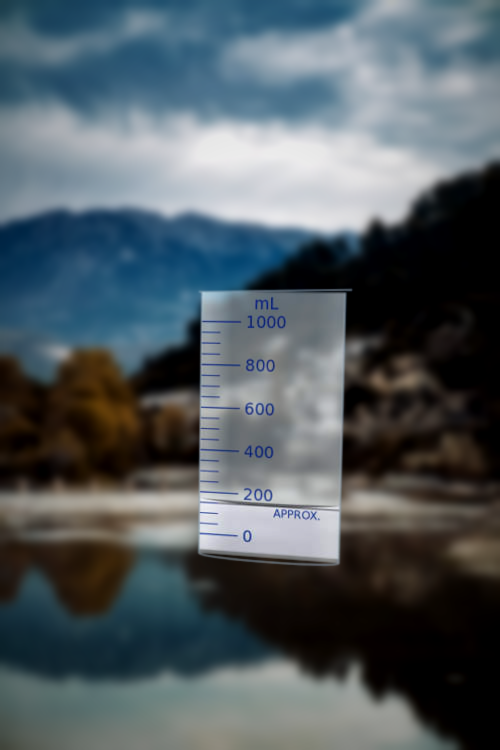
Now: {"value": 150, "unit": "mL"}
